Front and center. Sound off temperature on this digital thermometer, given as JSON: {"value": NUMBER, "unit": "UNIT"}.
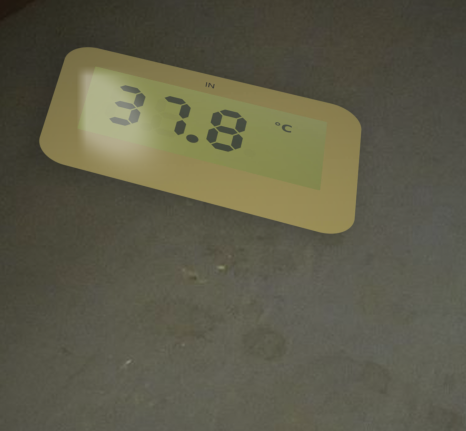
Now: {"value": 37.8, "unit": "°C"}
